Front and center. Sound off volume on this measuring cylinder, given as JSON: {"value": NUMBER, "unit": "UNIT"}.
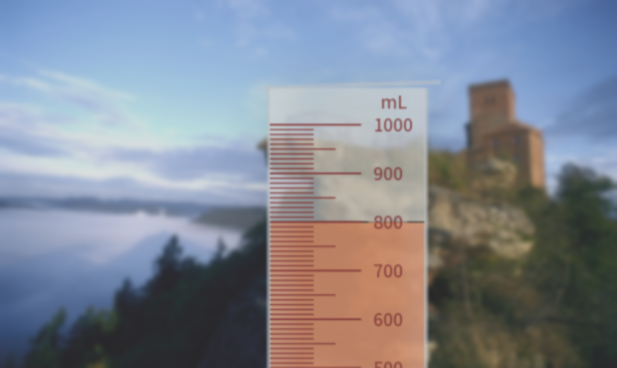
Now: {"value": 800, "unit": "mL"}
